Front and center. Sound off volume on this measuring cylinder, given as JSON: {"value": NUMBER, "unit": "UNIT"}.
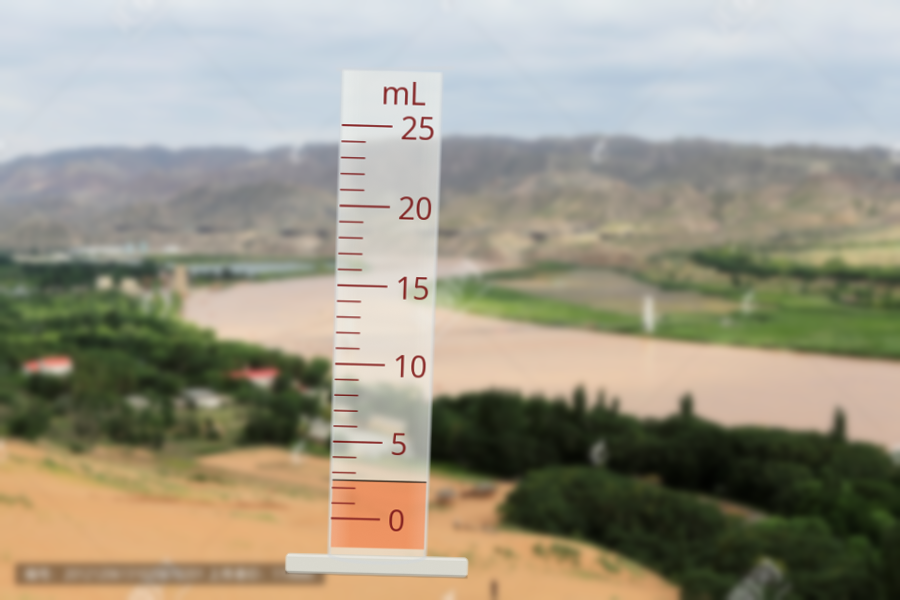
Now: {"value": 2.5, "unit": "mL"}
